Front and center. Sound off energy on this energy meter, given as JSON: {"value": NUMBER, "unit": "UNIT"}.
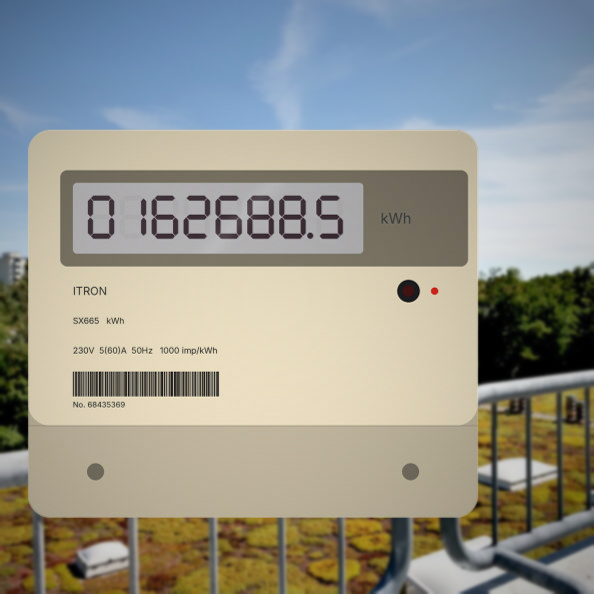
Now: {"value": 162688.5, "unit": "kWh"}
